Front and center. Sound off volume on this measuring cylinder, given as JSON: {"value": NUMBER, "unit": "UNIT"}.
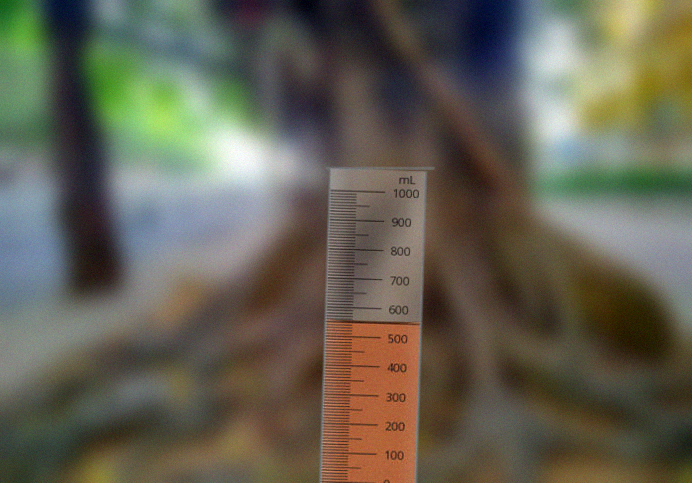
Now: {"value": 550, "unit": "mL"}
